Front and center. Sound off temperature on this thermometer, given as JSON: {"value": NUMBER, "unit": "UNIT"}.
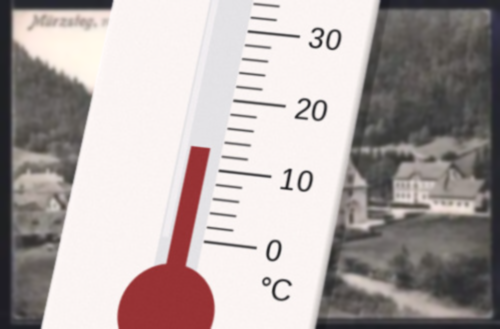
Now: {"value": 13, "unit": "°C"}
